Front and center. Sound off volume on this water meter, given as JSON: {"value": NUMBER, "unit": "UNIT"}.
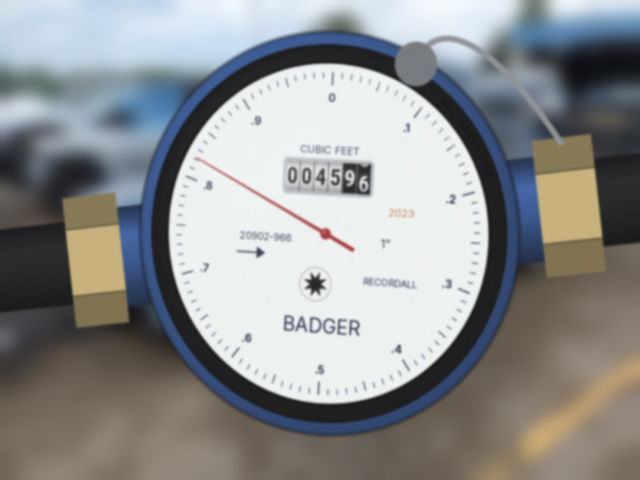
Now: {"value": 4595.82, "unit": "ft³"}
